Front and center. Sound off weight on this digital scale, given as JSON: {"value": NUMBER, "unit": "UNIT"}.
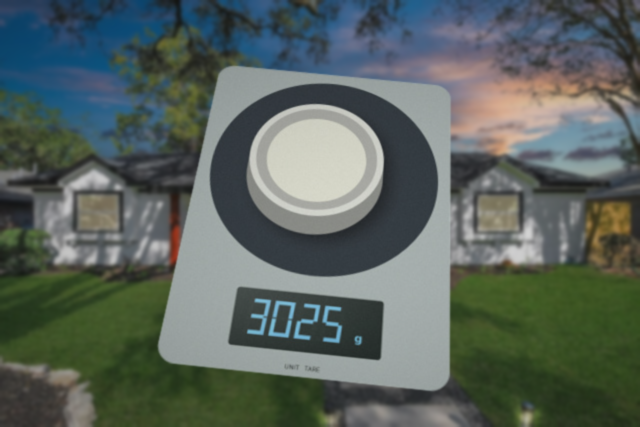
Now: {"value": 3025, "unit": "g"}
